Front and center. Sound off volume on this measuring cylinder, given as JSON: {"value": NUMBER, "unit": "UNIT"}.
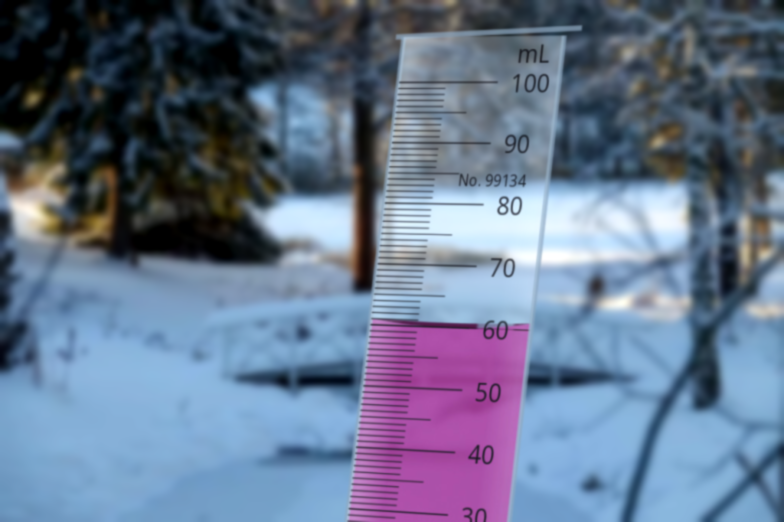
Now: {"value": 60, "unit": "mL"}
